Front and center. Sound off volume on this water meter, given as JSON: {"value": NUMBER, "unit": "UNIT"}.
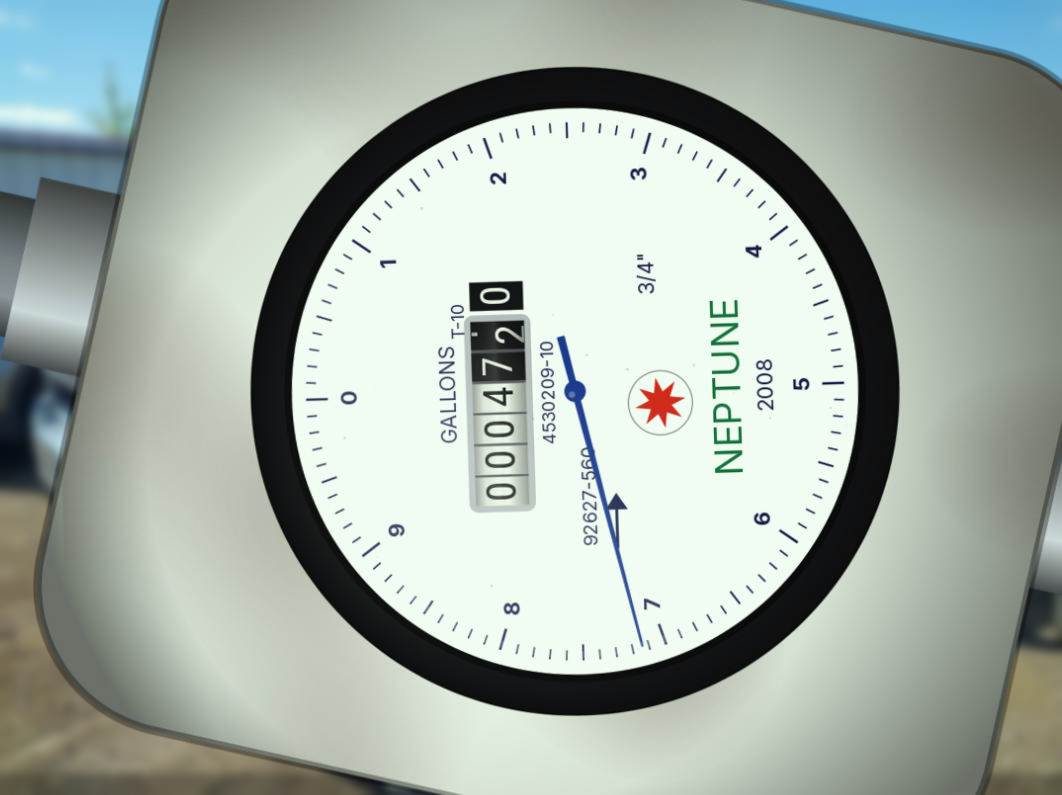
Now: {"value": 4717.1, "unit": "gal"}
